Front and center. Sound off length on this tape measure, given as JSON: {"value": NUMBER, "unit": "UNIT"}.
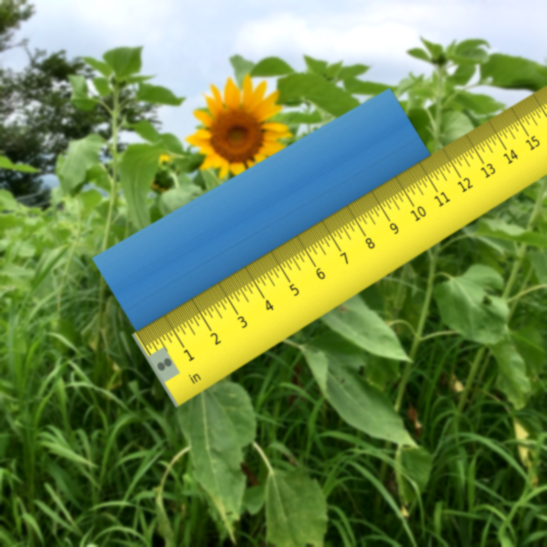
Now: {"value": 11.5, "unit": "in"}
